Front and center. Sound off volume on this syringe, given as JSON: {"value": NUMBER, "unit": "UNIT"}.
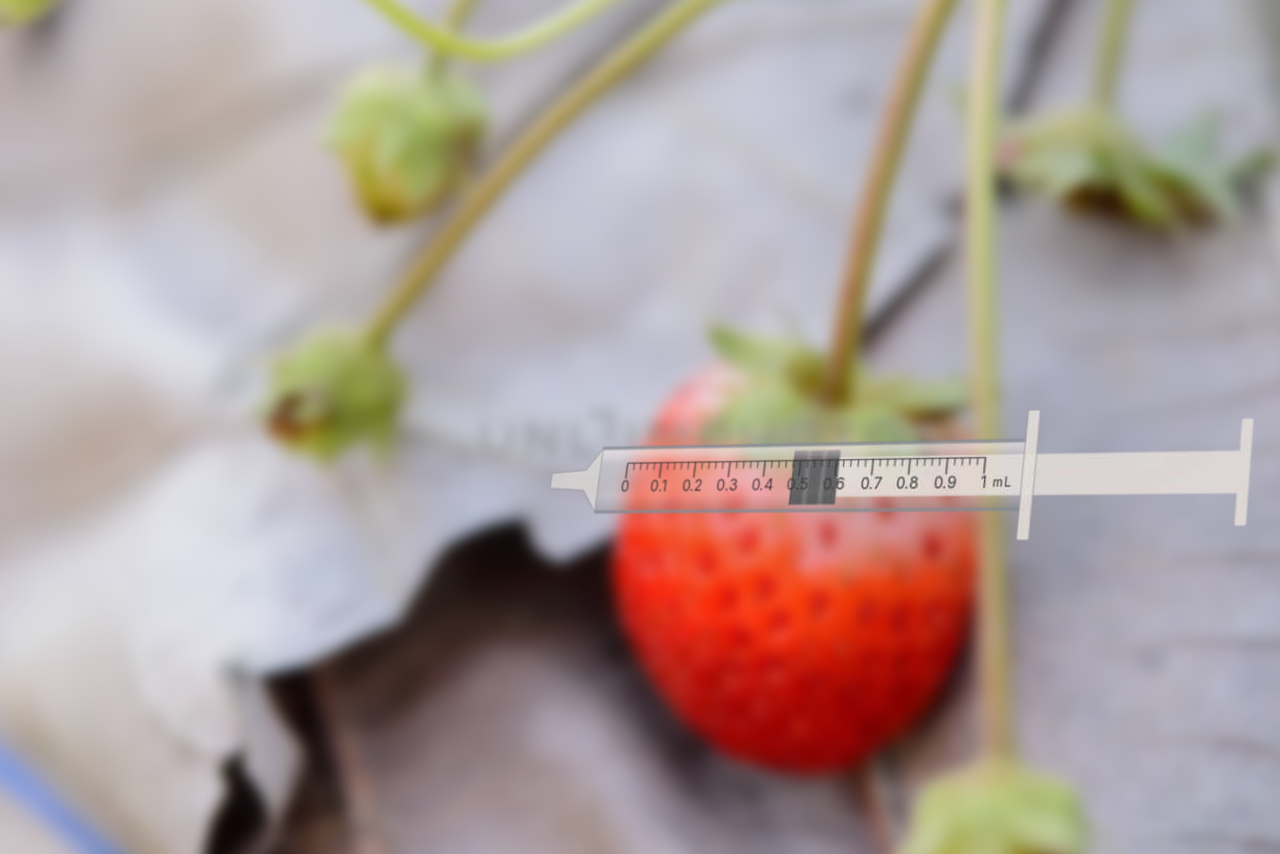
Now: {"value": 0.48, "unit": "mL"}
